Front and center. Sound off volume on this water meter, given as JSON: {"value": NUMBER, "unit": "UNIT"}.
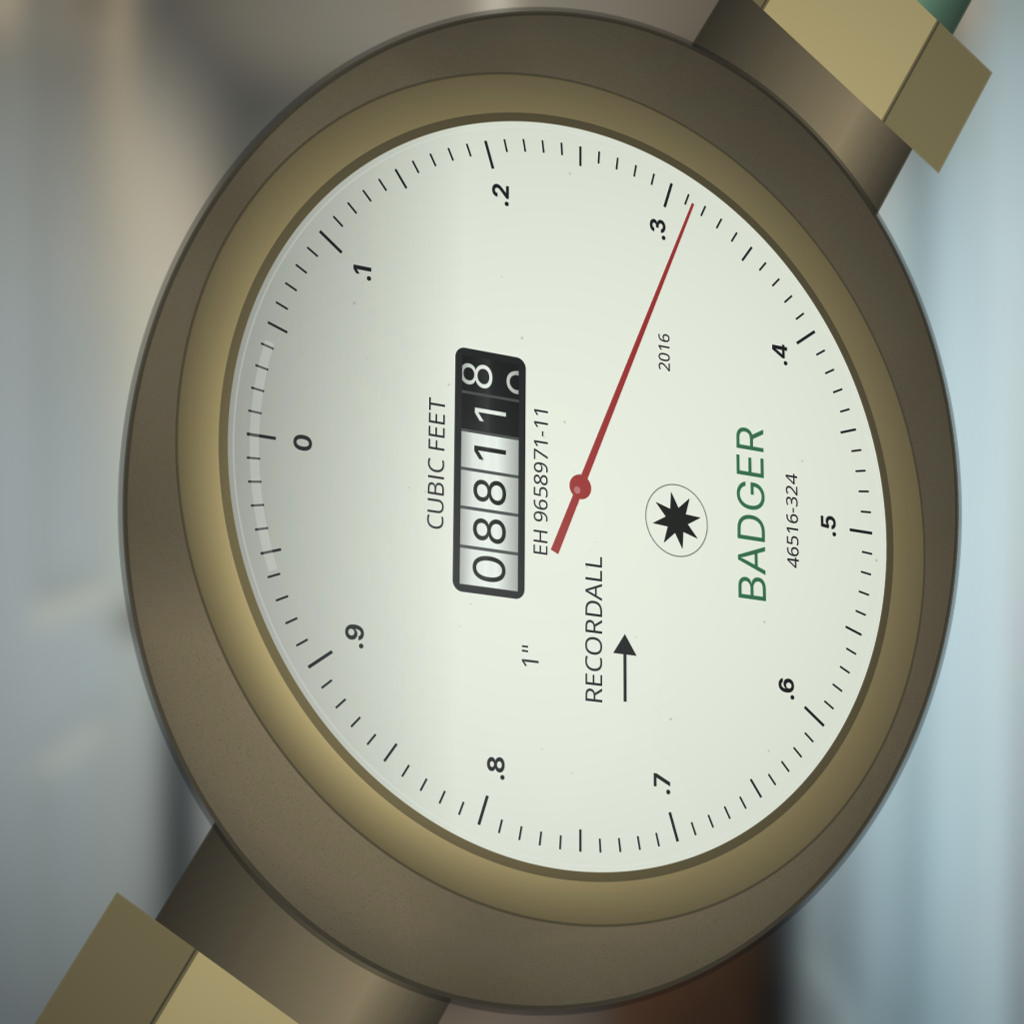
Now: {"value": 88118.31, "unit": "ft³"}
